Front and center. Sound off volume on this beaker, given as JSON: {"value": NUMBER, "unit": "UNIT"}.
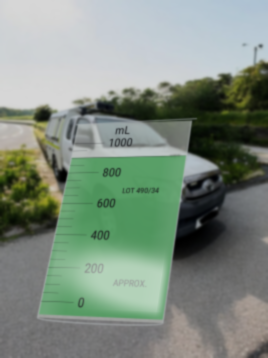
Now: {"value": 900, "unit": "mL"}
